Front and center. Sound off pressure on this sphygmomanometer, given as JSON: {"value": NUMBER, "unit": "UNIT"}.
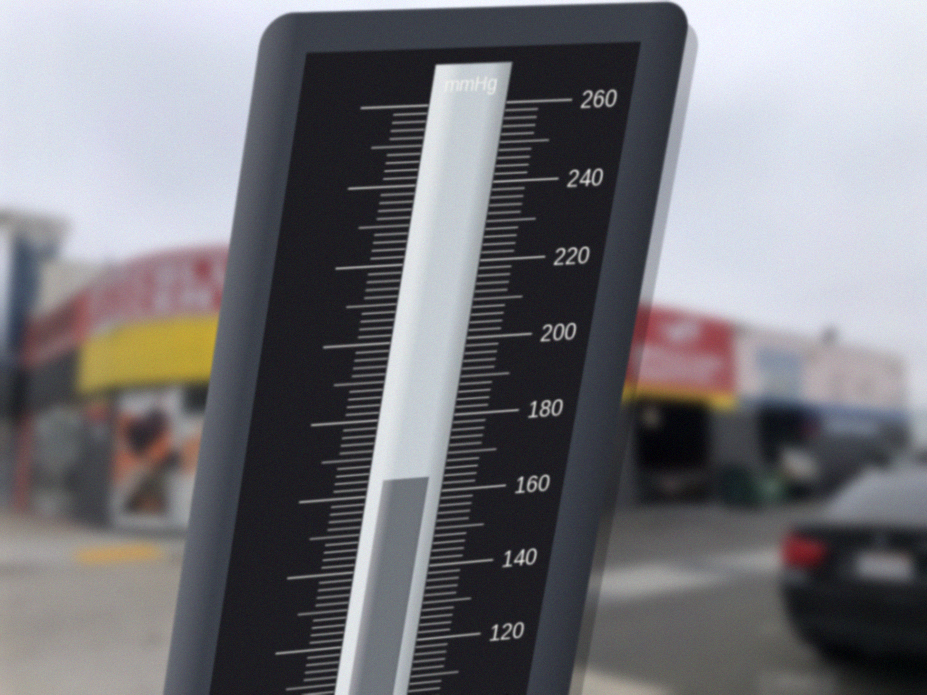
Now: {"value": 164, "unit": "mmHg"}
